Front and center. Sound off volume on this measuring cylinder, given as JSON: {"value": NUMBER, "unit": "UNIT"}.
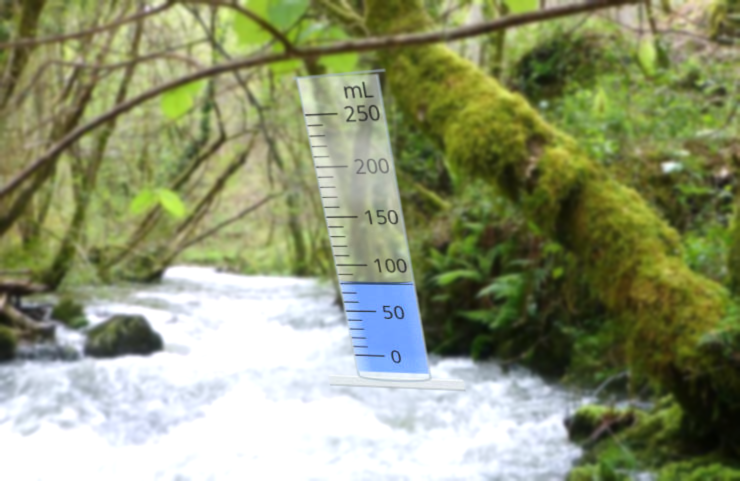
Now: {"value": 80, "unit": "mL"}
